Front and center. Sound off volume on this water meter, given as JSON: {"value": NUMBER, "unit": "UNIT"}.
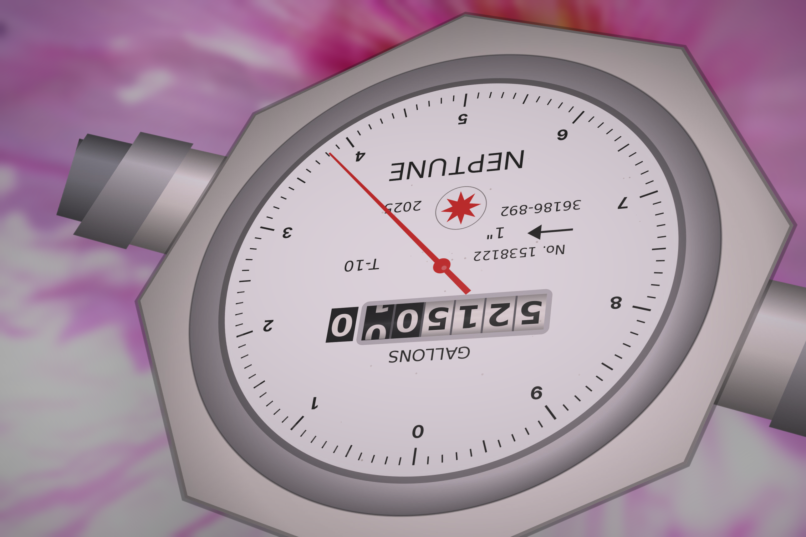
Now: {"value": 5215003.8, "unit": "gal"}
